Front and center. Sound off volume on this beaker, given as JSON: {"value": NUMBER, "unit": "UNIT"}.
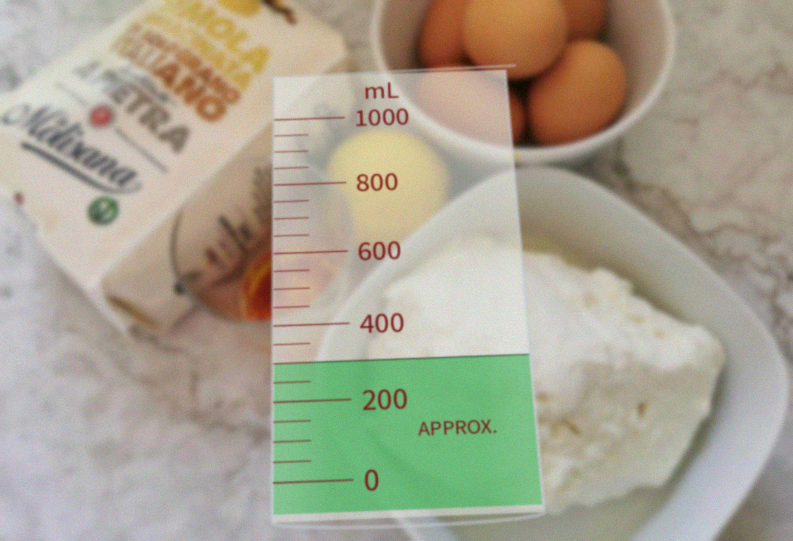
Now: {"value": 300, "unit": "mL"}
